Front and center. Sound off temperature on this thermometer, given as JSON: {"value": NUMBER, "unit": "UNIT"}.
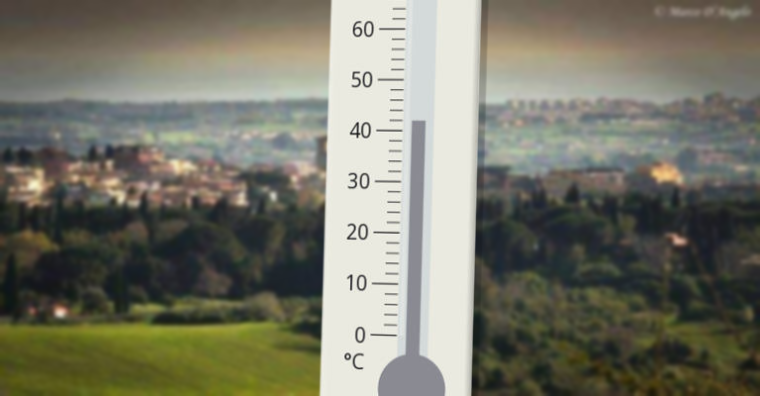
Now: {"value": 42, "unit": "°C"}
